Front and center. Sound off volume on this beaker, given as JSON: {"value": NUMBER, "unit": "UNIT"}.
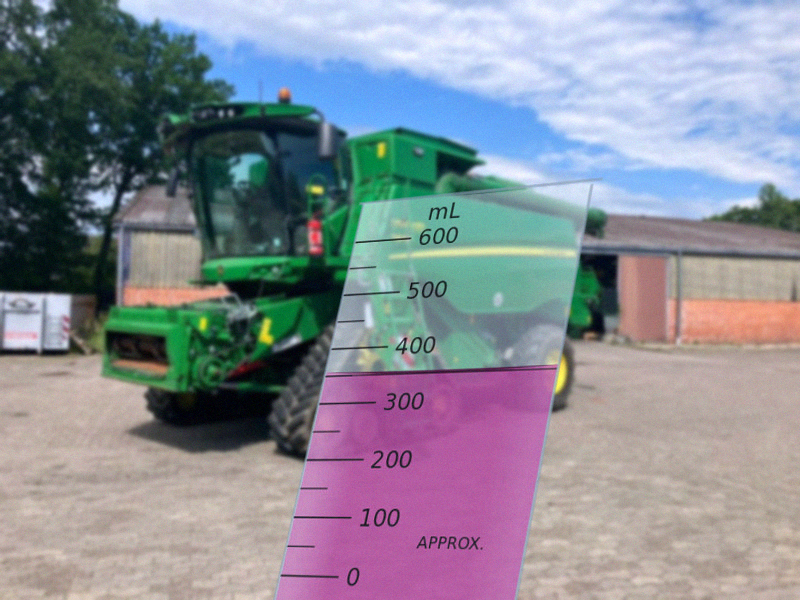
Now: {"value": 350, "unit": "mL"}
